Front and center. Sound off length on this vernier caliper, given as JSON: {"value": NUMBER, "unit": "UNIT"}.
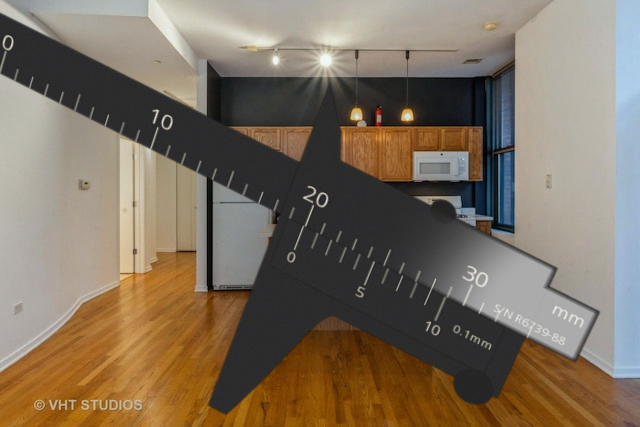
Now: {"value": 19.9, "unit": "mm"}
